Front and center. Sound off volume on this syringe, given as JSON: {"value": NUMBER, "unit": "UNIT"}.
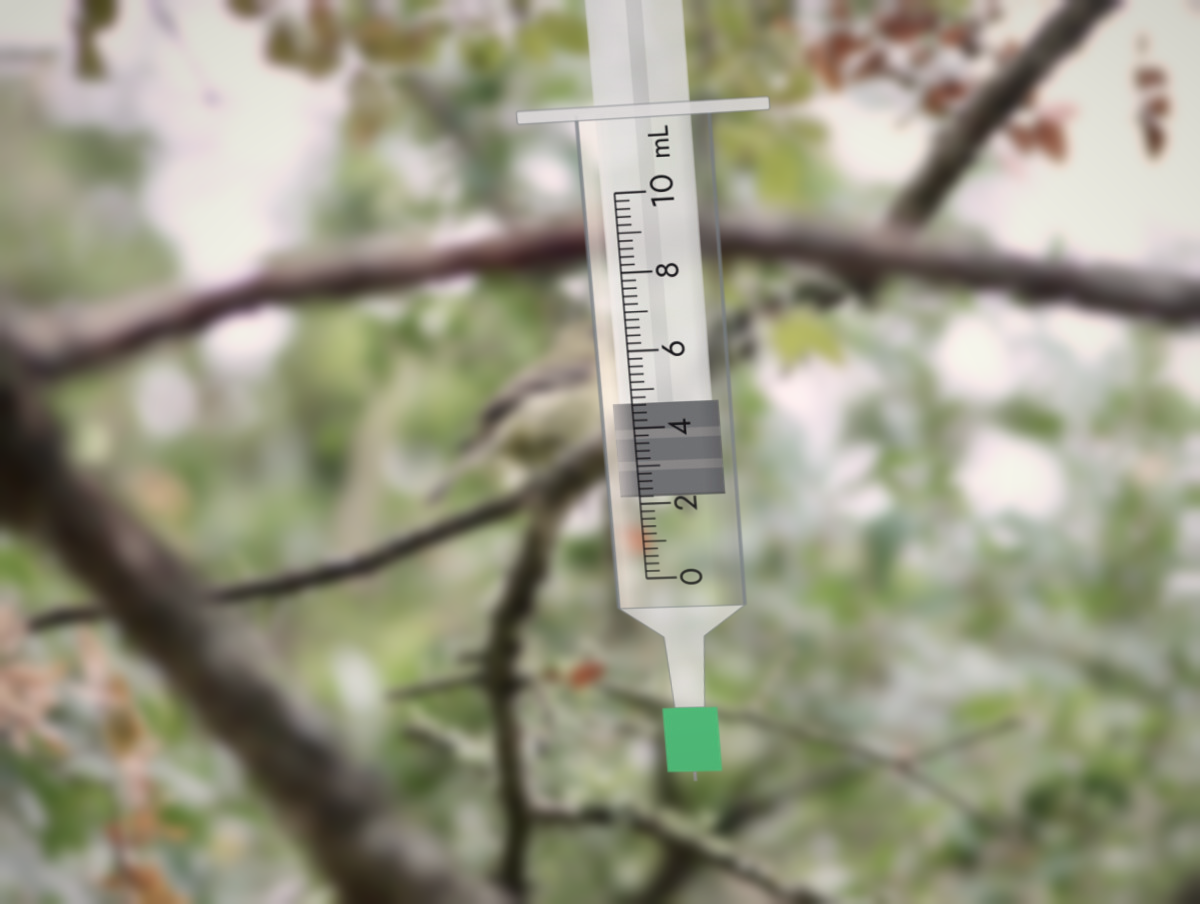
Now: {"value": 2.2, "unit": "mL"}
